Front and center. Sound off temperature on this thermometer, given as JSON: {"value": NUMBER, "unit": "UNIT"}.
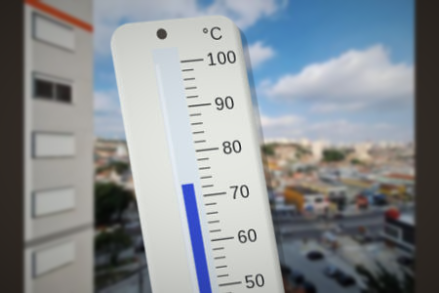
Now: {"value": 73, "unit": "°C"}
